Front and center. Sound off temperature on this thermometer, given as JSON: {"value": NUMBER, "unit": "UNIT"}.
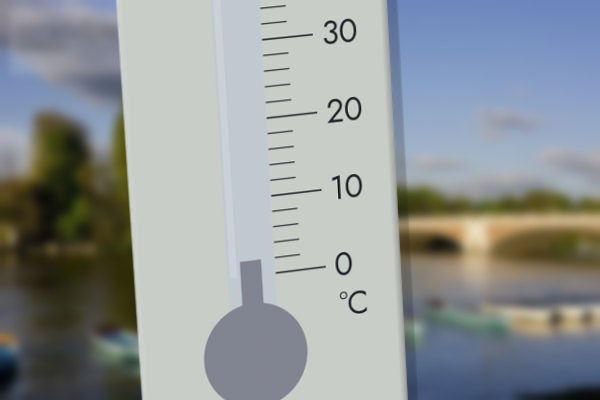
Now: {"value": 2, "unit": "°C"}
